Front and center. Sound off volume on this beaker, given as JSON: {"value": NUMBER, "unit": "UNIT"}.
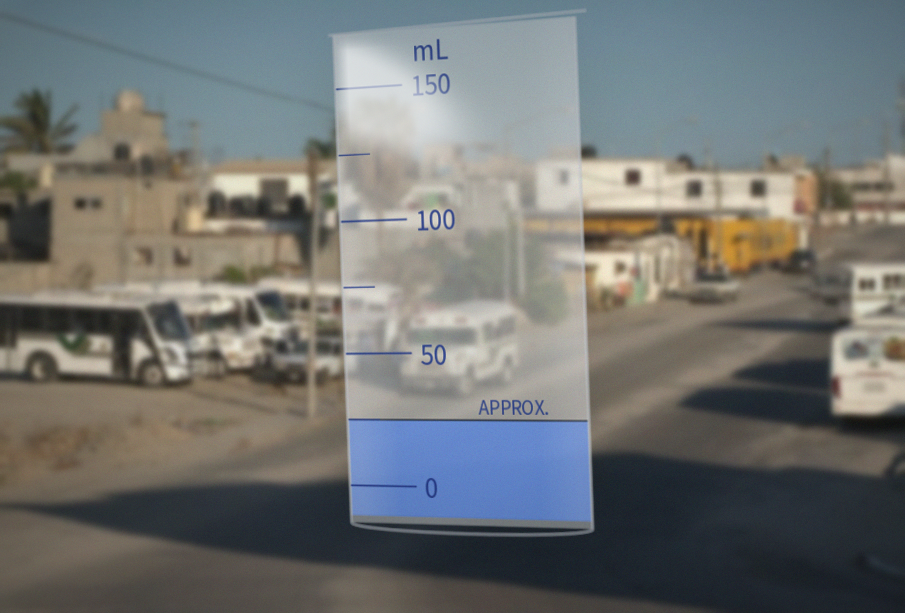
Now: {"value": 25, "unit": "mL"}
